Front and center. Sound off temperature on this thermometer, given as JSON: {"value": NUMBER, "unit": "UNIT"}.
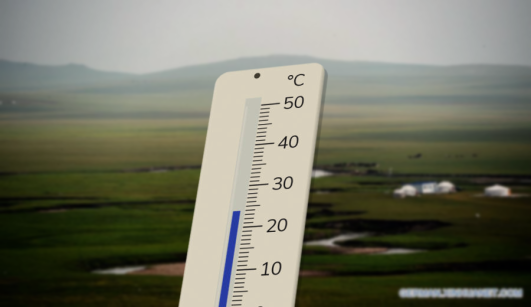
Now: {"value": 24, "unit": "°C"}
